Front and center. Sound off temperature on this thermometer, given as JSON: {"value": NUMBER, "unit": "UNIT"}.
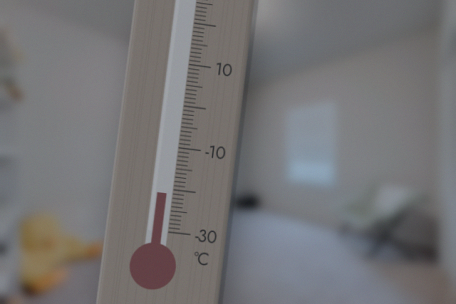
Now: {"value": -21, "unit": "°C"}
